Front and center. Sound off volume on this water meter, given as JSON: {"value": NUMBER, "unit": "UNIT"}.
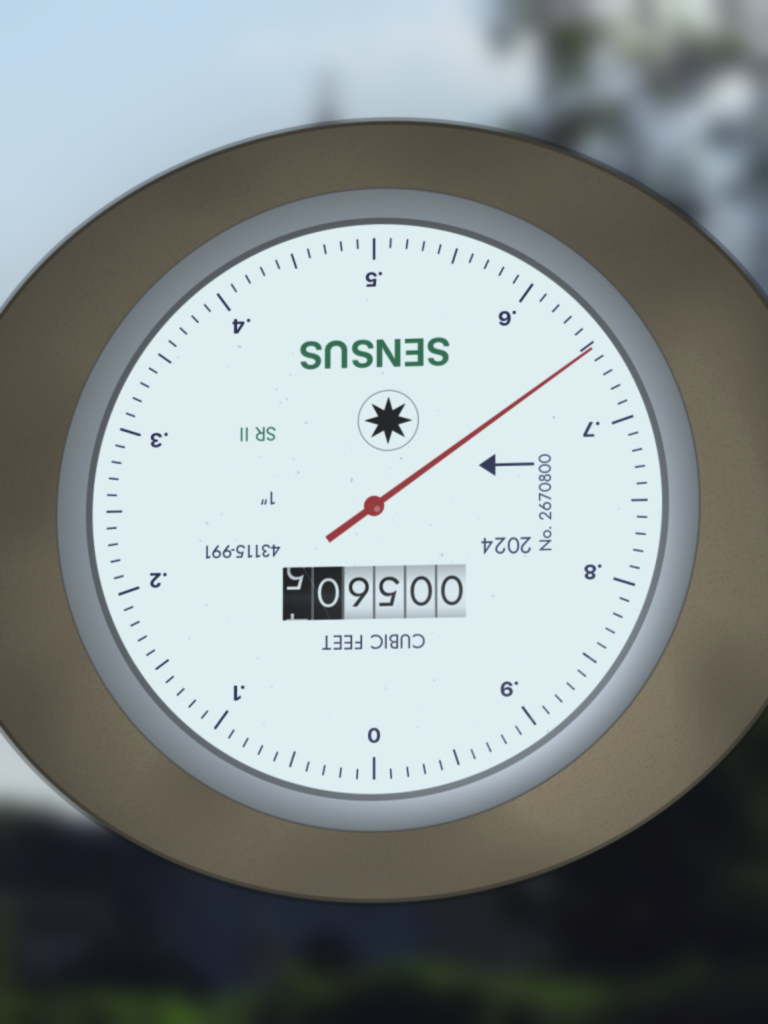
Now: {"value": 5604.65, "unit": "ft³"}
